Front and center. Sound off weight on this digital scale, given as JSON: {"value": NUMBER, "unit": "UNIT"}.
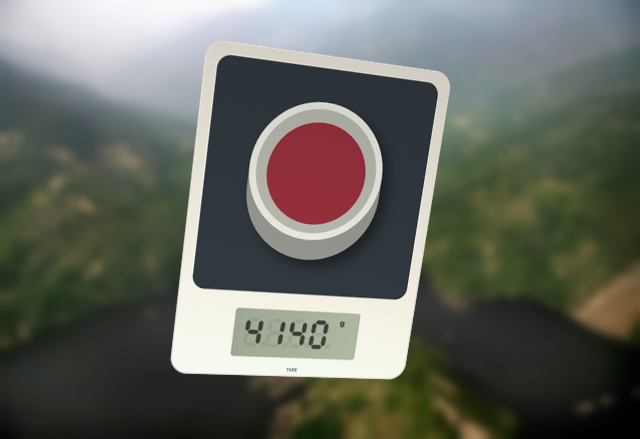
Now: {"value": 4140, "unit": "g"}
